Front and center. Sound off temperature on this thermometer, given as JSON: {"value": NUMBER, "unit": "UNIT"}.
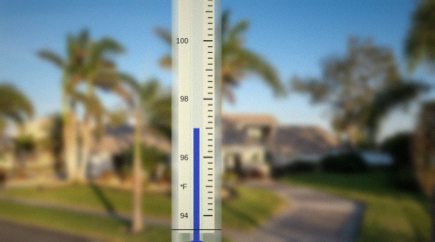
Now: {"value": 97, "unit": "°F"}
